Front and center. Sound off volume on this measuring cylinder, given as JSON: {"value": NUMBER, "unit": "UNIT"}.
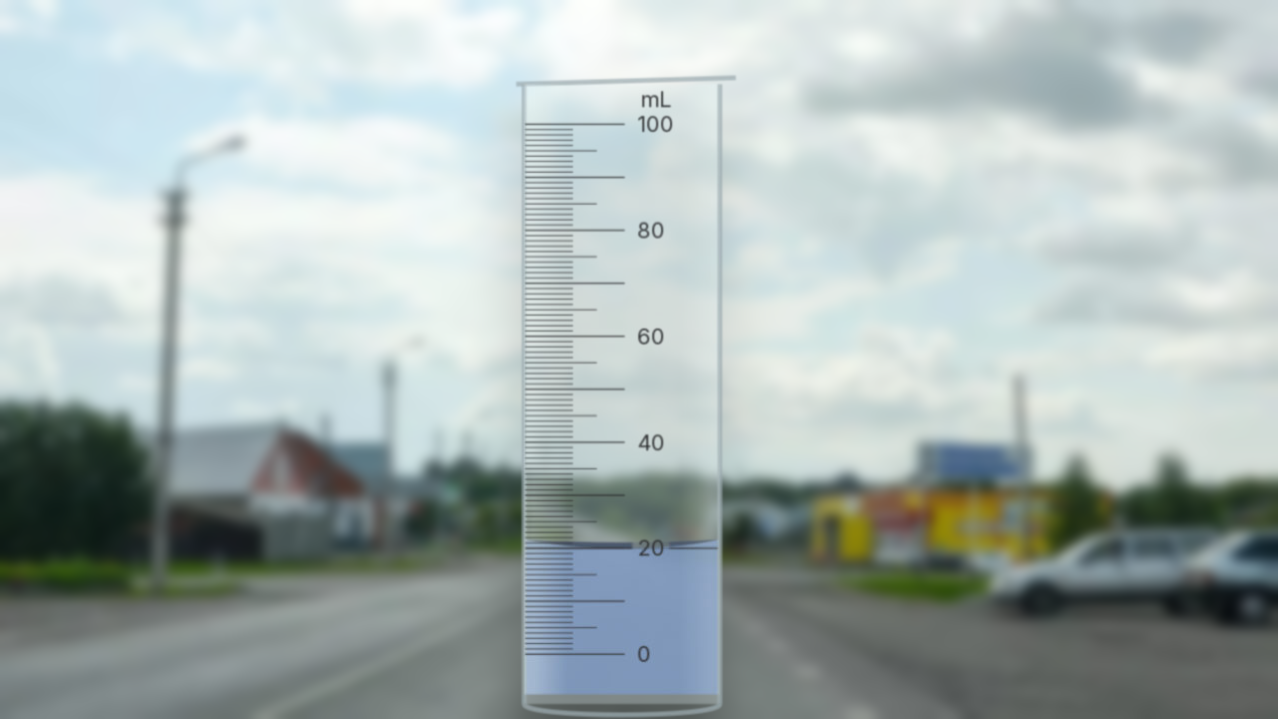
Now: {"value": 20, "unit": "mL"}
